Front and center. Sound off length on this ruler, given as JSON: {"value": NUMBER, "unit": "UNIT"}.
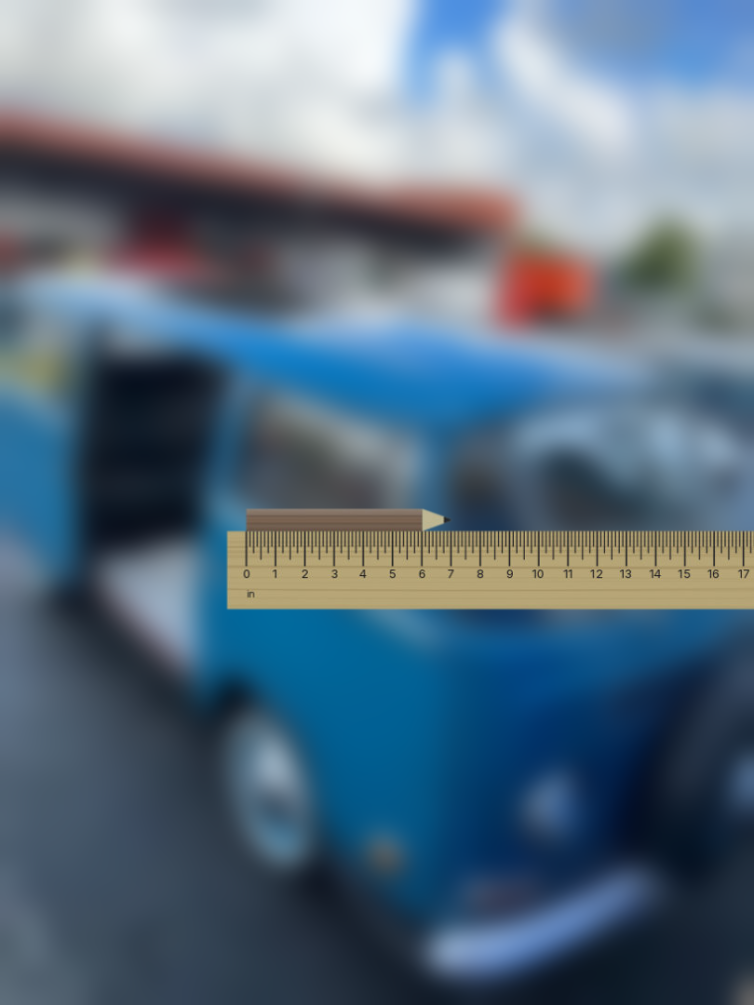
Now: {"value": 7, "unit": "in"}
